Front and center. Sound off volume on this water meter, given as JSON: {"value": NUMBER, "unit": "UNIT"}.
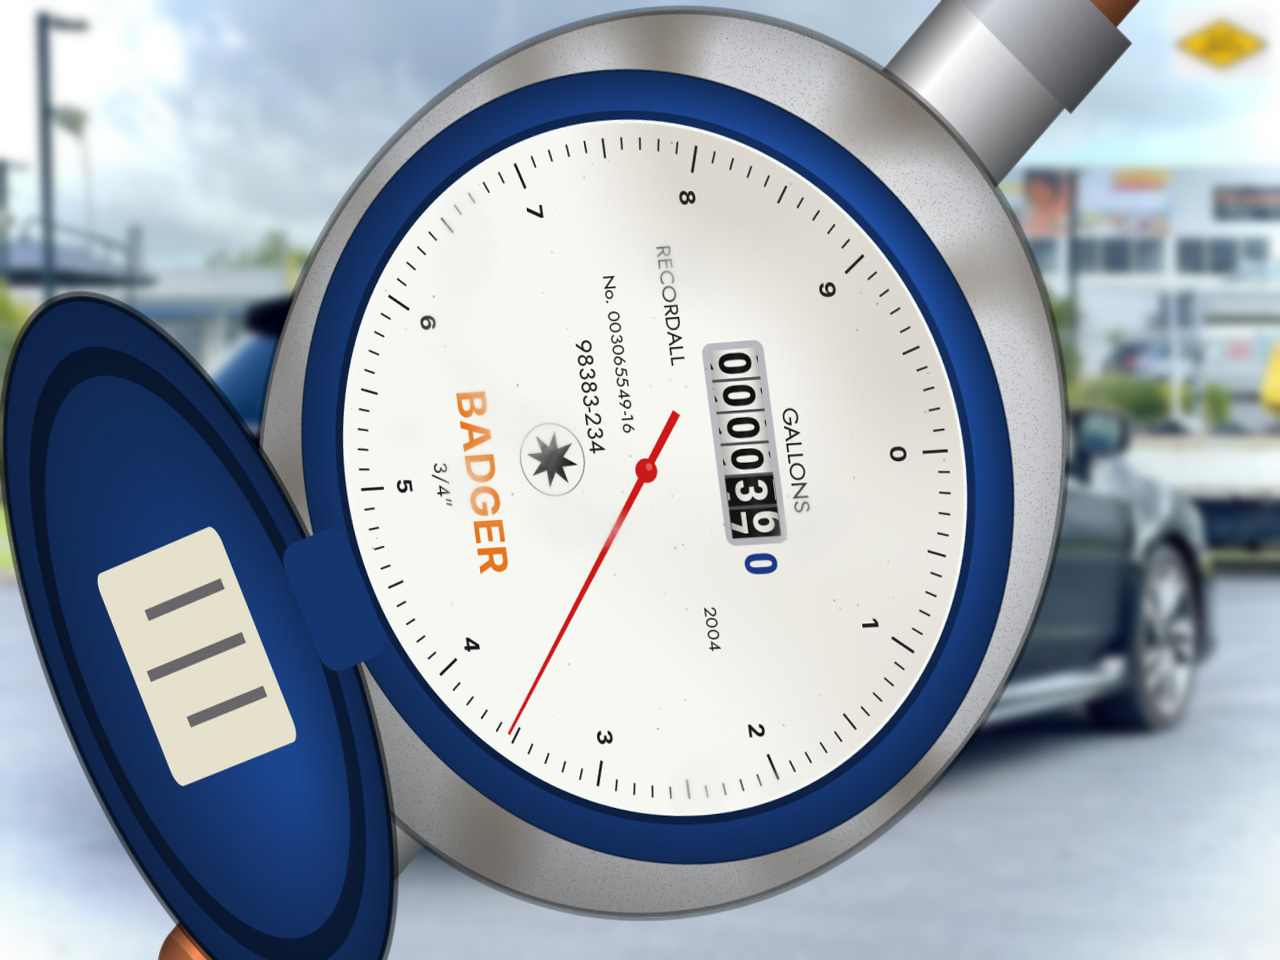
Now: {"value": 363.5, "unit": "gal"}
